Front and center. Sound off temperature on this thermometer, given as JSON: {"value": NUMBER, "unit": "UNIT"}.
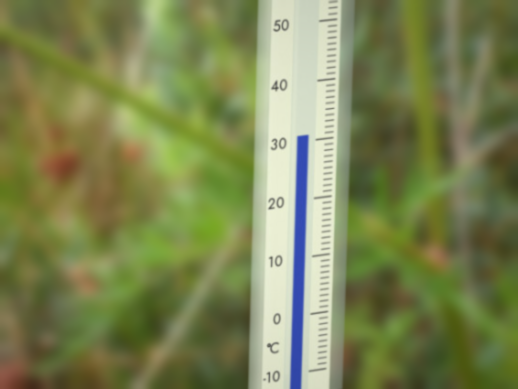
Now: {"value": 31, "unit": "°C"}
